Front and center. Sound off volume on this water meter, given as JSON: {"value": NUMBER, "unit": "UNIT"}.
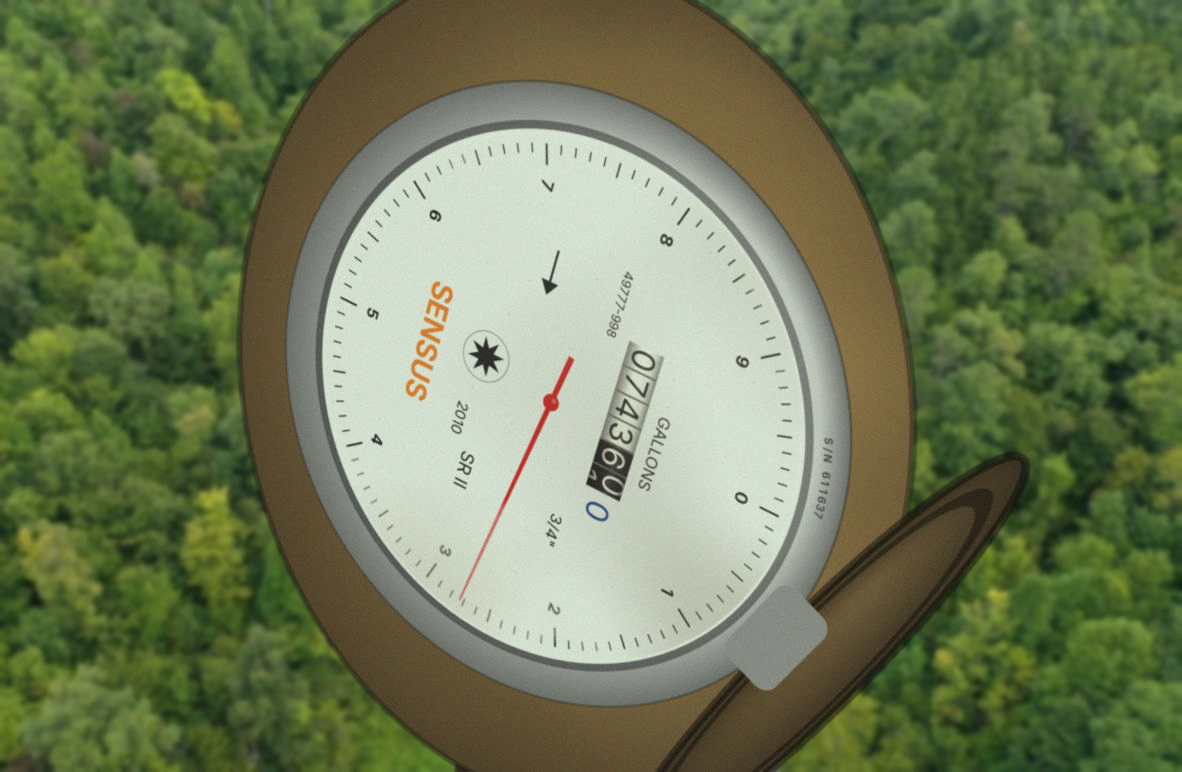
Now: {"value": 743602.7, "unit": "gal"}
